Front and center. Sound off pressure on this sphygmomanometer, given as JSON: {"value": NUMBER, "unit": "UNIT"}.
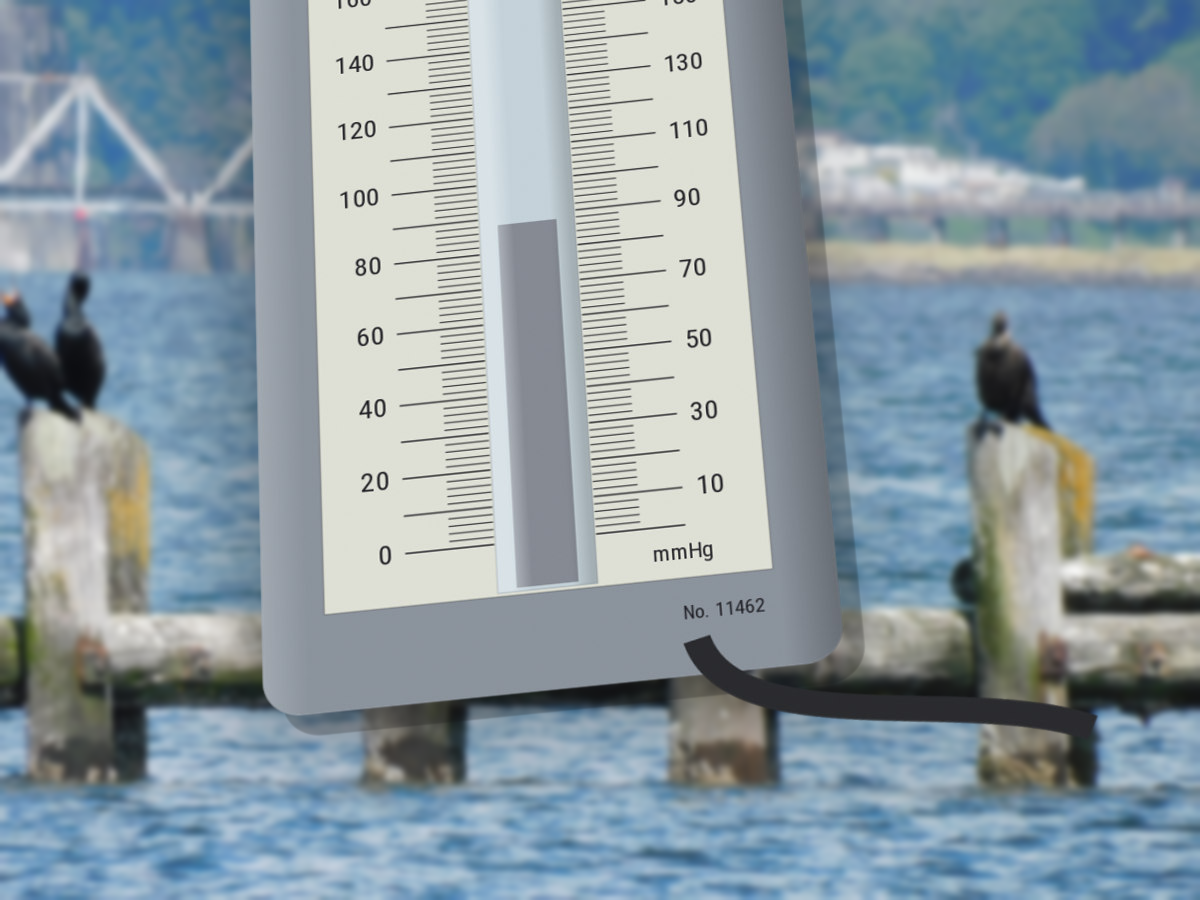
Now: {"value": 88, "unit": "mmHg"}
